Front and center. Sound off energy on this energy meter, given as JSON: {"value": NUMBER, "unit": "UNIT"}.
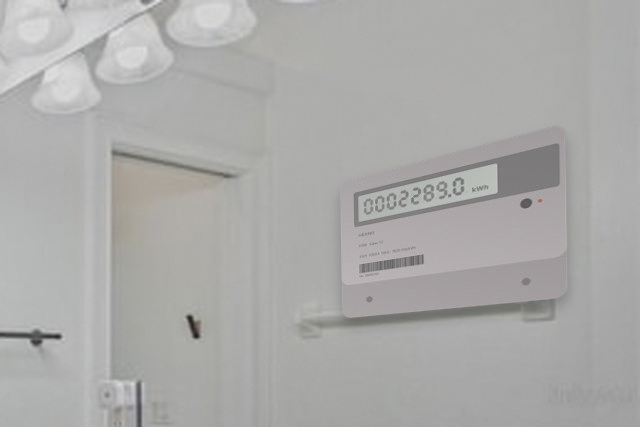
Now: {"value": 2289.0, "unit": "kWh"}
